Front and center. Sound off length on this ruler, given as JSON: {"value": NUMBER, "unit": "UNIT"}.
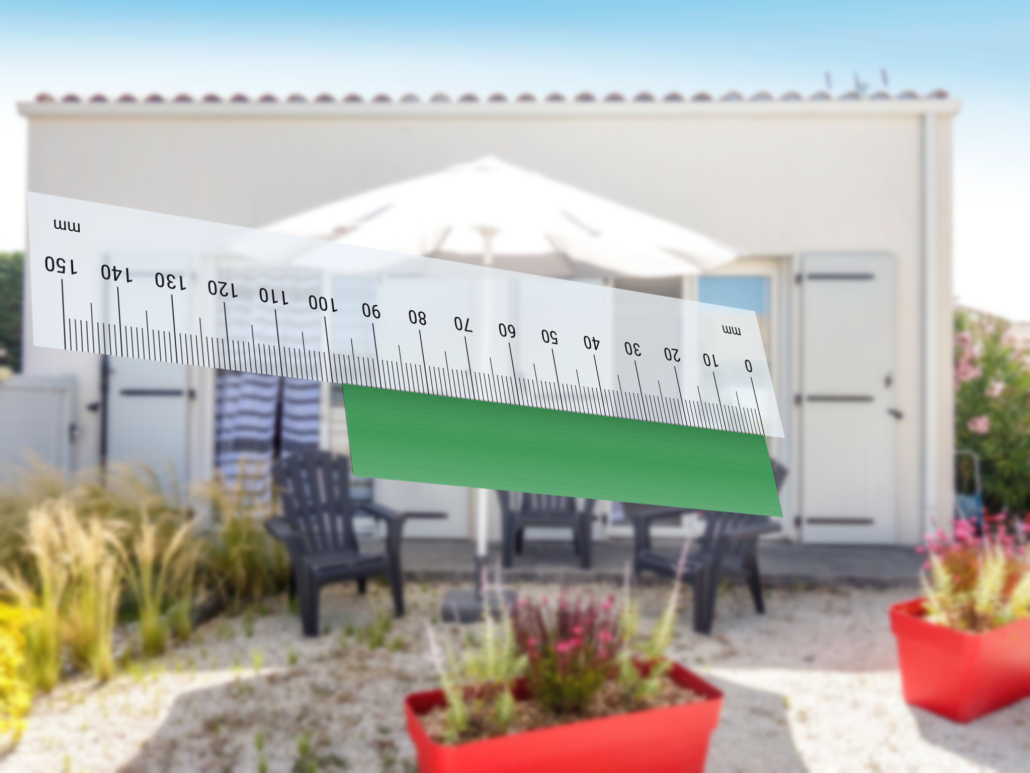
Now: {"value": 98, "unit": "mm"}
